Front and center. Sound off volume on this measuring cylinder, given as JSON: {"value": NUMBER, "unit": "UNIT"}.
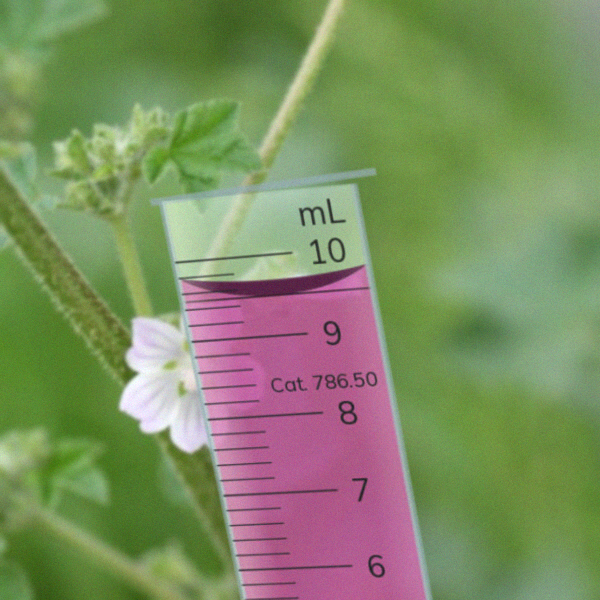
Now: {"value": 9.5, "unit": "mL"}
